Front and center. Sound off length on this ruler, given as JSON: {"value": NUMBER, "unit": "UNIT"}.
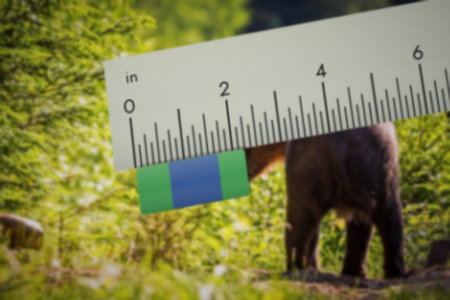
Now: {"value": 2.25, "unit": "in"}
